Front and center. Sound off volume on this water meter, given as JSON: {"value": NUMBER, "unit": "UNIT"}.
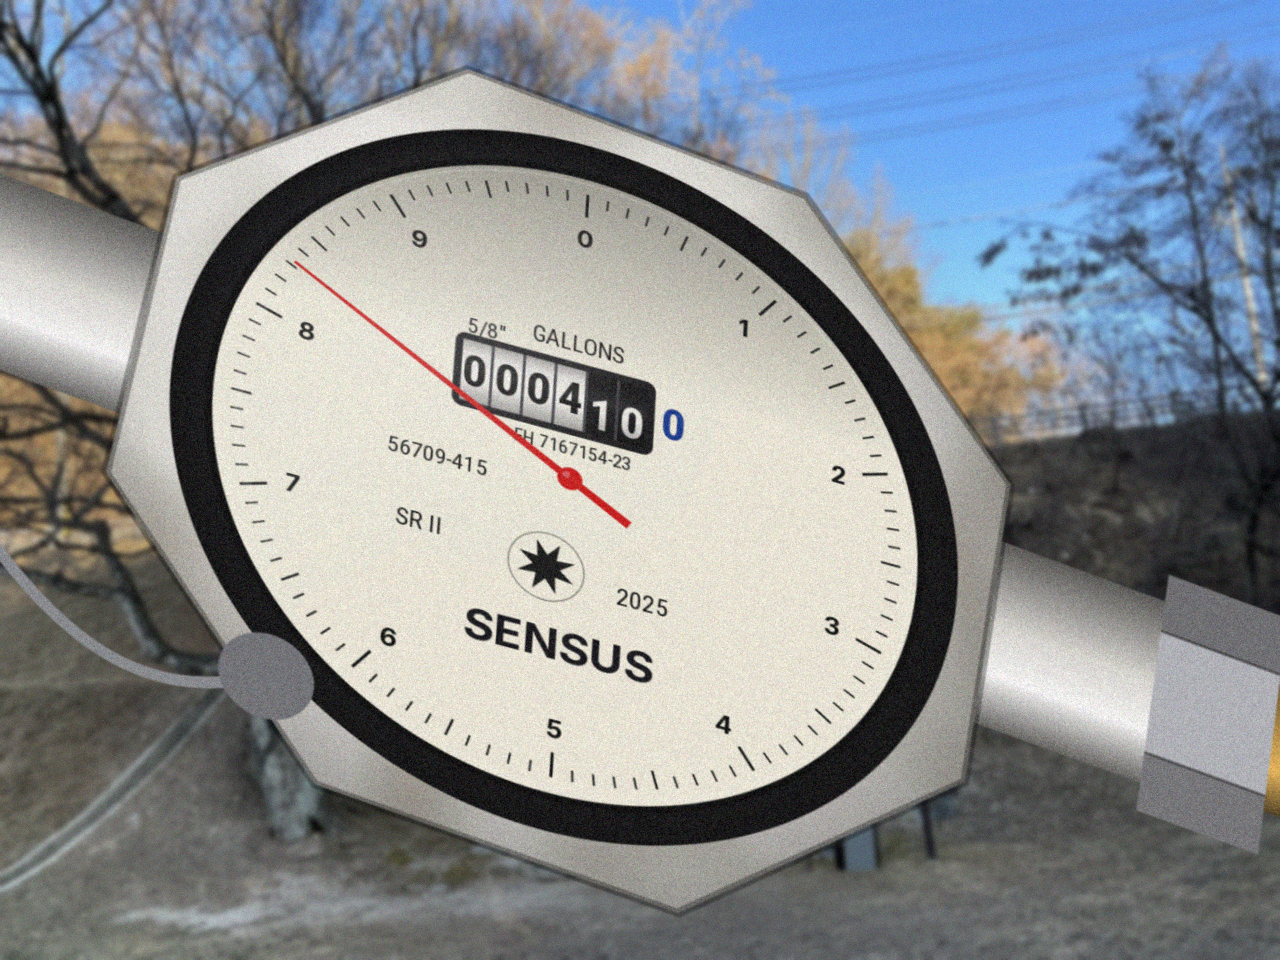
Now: {"value": 4098.3, "unit": "gal"}
